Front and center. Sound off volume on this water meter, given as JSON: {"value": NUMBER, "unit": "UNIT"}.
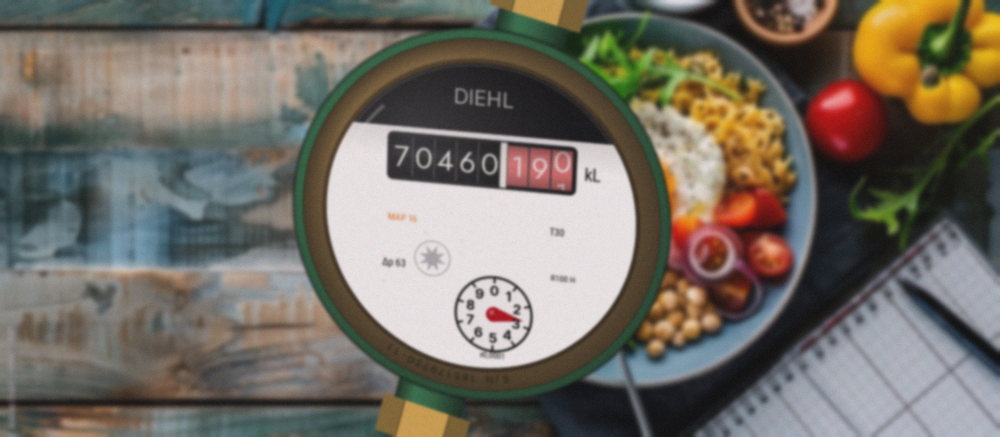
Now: {"value": 70460.1902, "unit": "kL"}
